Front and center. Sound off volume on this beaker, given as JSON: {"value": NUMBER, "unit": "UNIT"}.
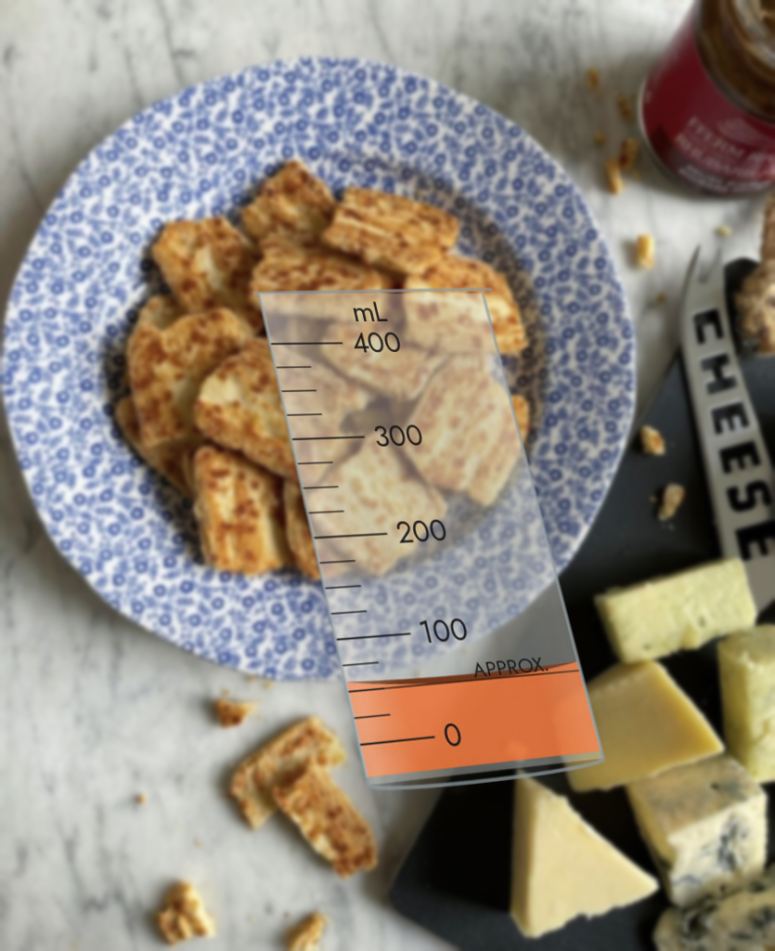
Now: {"value": 50, "unit": "mL"}
